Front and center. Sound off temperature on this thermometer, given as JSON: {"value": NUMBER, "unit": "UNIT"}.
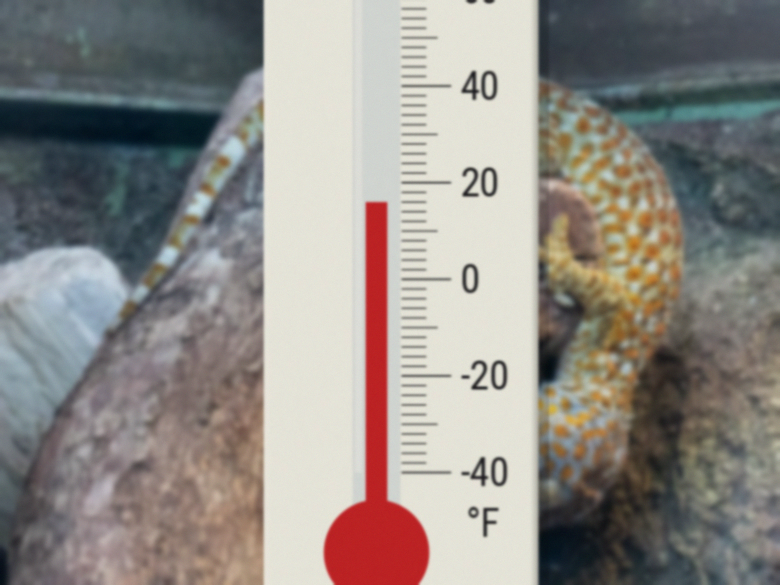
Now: {"value": 16, "unit": "°F"}
